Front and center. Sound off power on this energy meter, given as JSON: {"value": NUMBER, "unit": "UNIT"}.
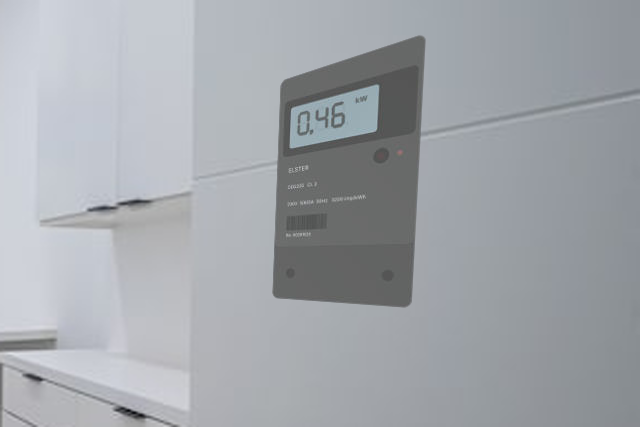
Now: {"value": 0.46, "unit": "kW"}
